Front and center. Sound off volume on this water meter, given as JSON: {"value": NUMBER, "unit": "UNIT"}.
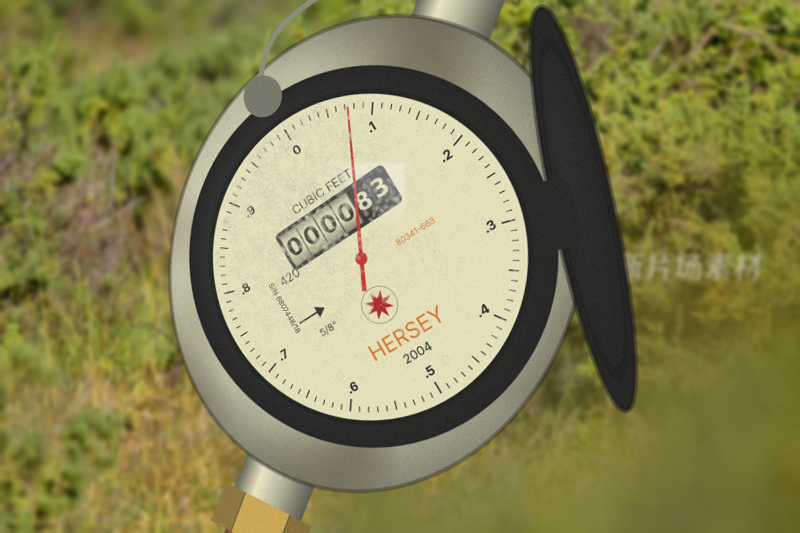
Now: {"value": 83.07, "unit": "ft³"}
